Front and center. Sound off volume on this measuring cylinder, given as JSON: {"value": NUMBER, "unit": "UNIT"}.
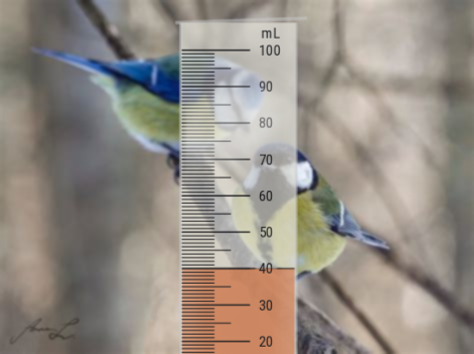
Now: {"value": 40, "unit": "mL"}
